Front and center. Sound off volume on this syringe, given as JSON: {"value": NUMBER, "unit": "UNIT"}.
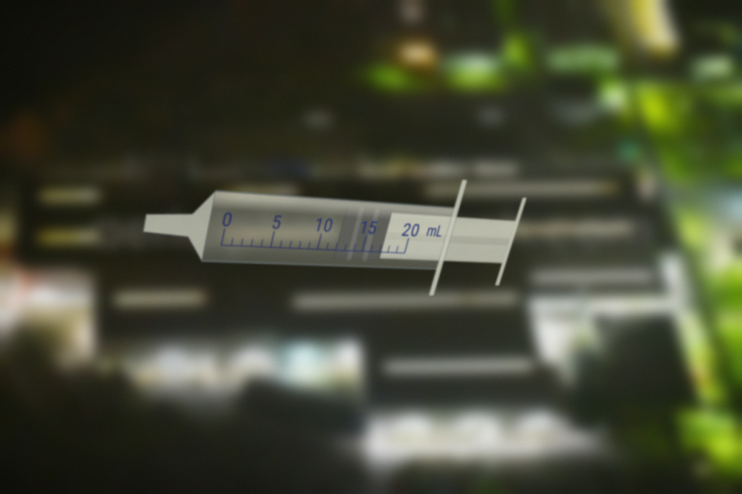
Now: {"value": 12, "unit": "mL"}
